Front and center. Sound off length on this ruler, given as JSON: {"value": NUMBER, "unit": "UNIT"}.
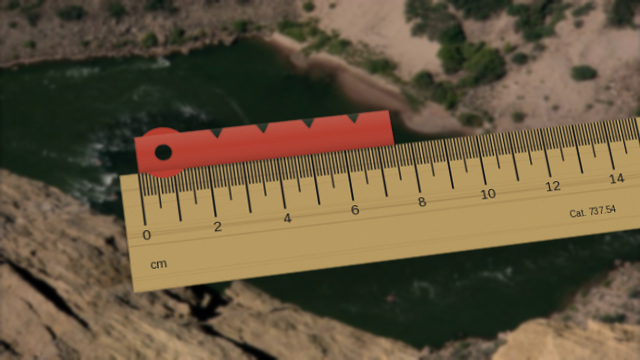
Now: {"value": 7.5, "unit": "cm"}
